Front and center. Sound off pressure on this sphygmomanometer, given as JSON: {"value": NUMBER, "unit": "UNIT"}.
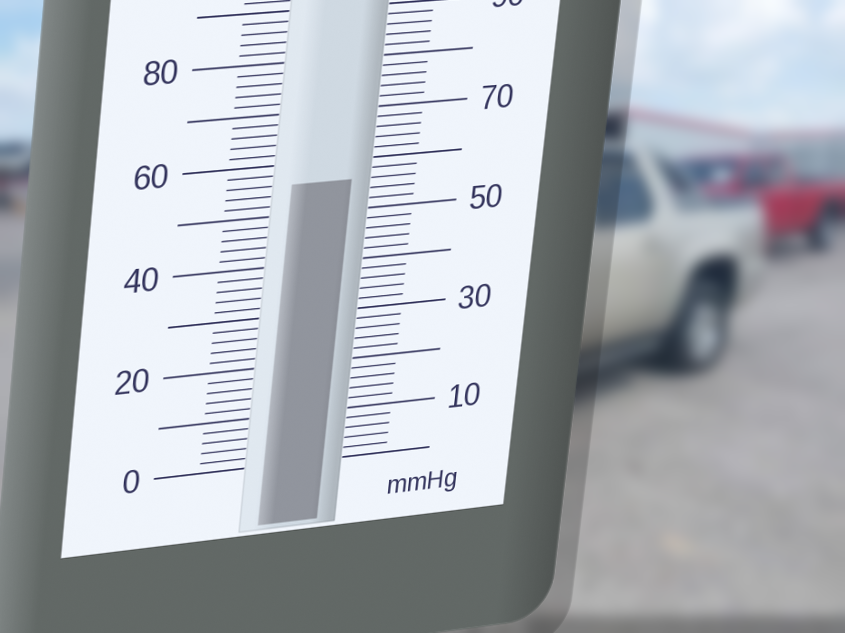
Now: {"value": 56, "unit": "mmHg"}
